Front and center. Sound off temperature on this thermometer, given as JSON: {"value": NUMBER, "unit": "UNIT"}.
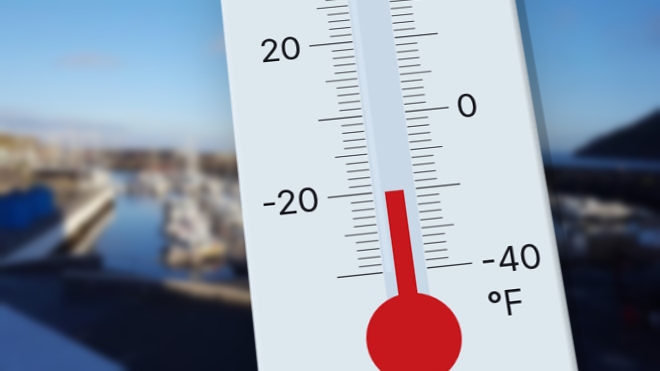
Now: {"value": -20, "unit": "°F"}
